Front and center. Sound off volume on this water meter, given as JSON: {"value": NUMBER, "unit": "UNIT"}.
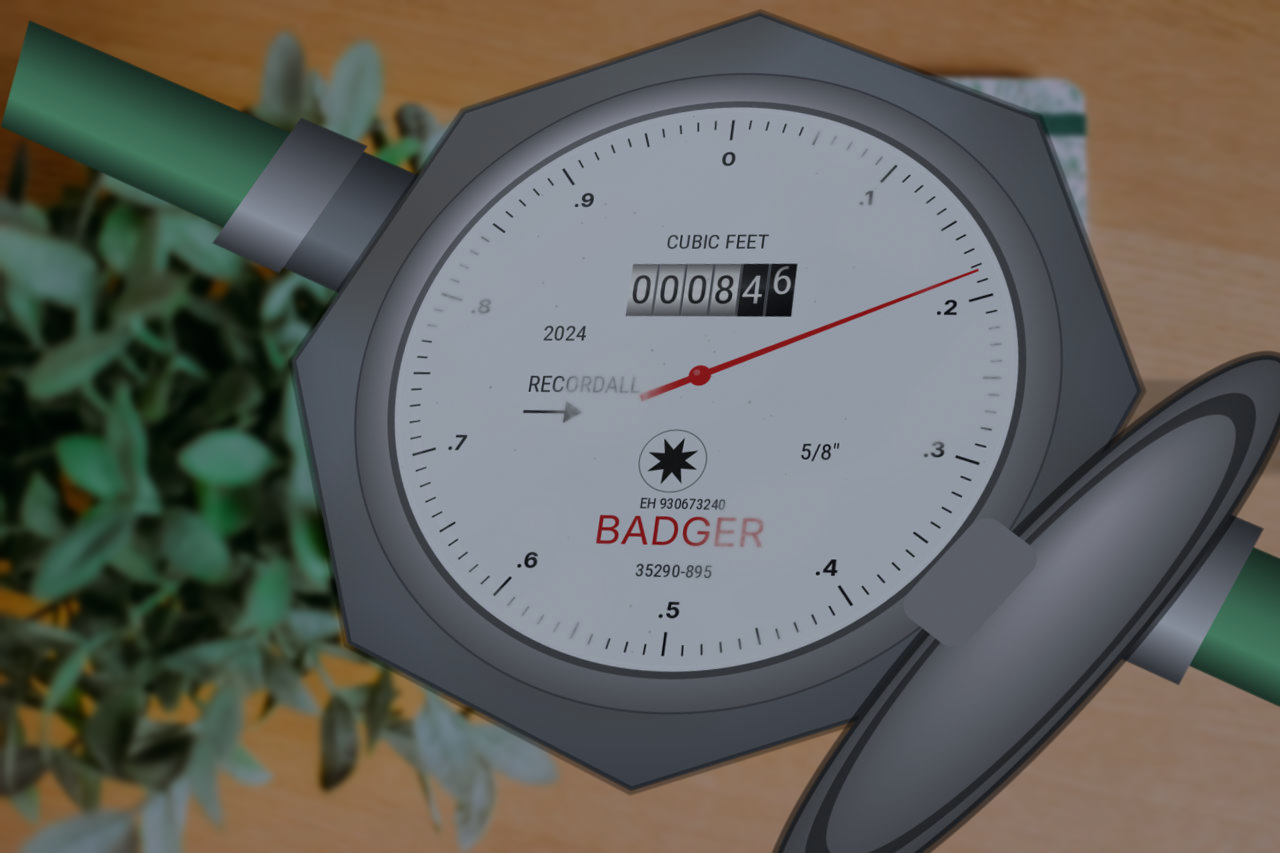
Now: {"value": 846.18, "unit": "ft³"}
